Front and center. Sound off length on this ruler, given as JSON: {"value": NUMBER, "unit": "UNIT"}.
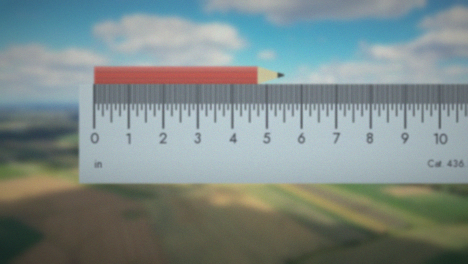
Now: {"value": 5.5, "unit": "in"}
